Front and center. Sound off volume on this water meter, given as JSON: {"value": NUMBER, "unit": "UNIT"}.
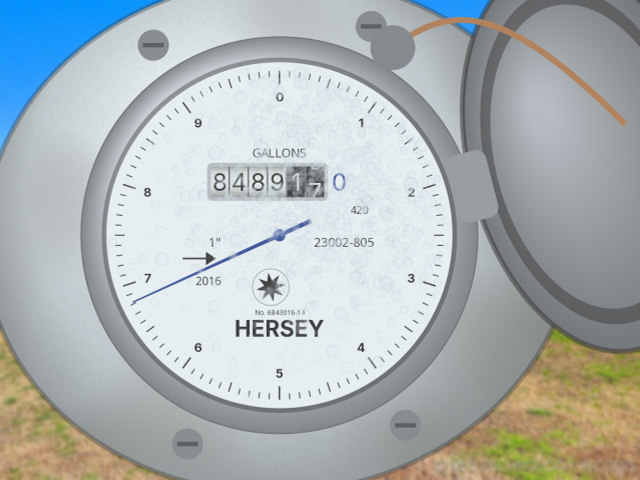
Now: {"value": 8489166.8, "unit": "gal"}
